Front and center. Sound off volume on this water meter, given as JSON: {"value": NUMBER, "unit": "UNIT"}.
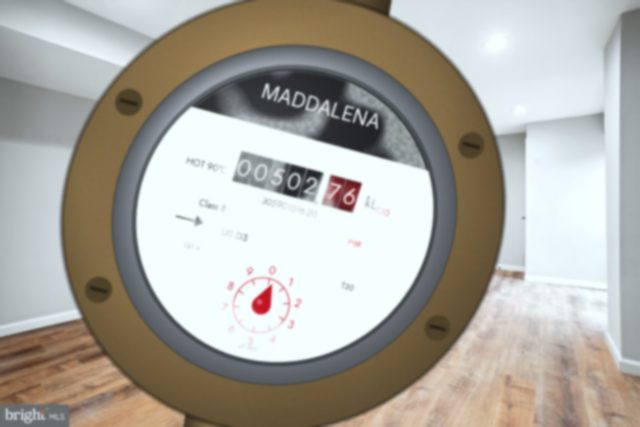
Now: {"value": 502.760, "unit": "kL"}
